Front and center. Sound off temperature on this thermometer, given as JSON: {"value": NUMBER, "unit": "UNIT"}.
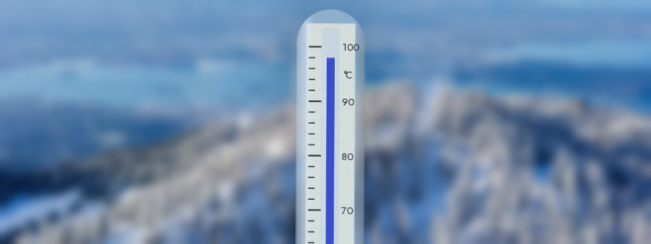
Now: {"value": 98, "unit": "°C"}
